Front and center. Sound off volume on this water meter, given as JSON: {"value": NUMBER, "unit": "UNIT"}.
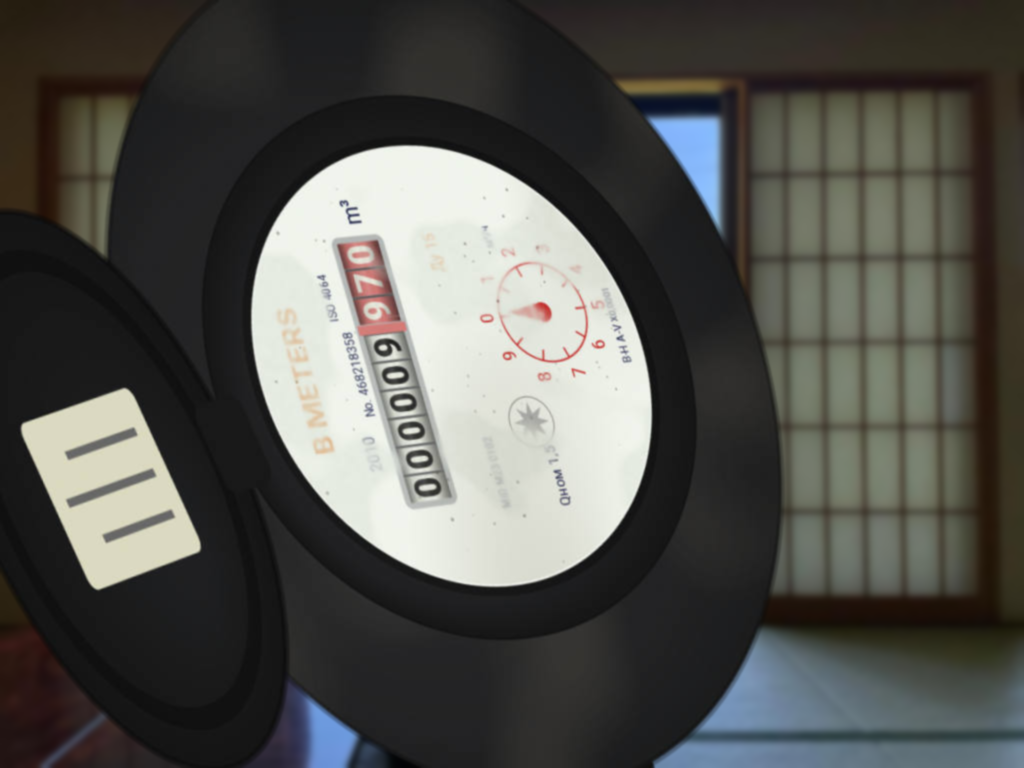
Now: {"value": 9.9700, "unit": "m³"}
